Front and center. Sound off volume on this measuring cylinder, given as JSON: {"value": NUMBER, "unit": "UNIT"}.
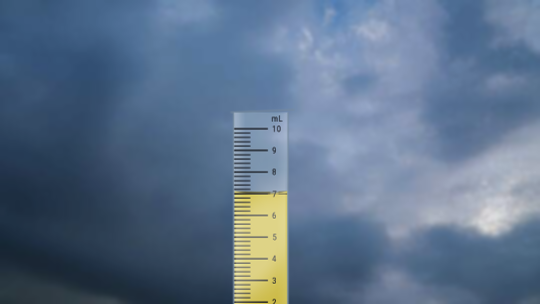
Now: {"value": 7, "unit": "mL"}
